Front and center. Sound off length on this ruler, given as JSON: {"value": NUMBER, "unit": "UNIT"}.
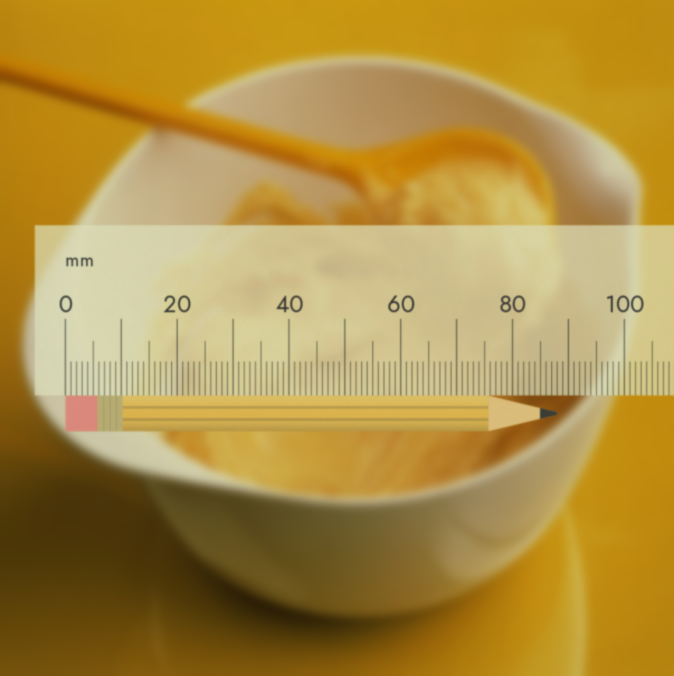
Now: {"value": 88, "unit": "mm"}
